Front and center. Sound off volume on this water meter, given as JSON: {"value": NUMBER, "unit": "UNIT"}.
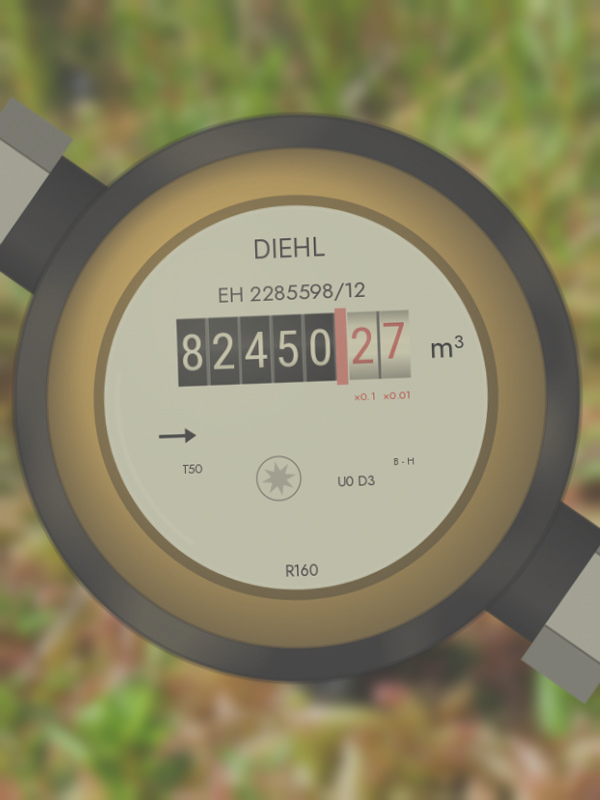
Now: {"value": 82450.27, "unit": "m³"}
